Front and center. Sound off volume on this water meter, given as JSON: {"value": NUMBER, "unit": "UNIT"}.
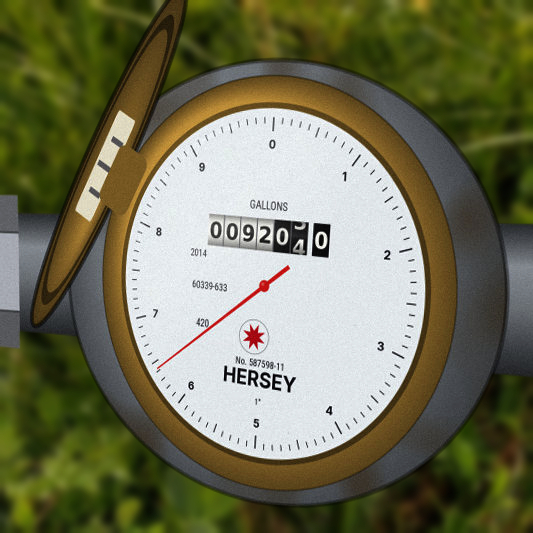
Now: {"value": 92036.4, "unit": "gal"}
